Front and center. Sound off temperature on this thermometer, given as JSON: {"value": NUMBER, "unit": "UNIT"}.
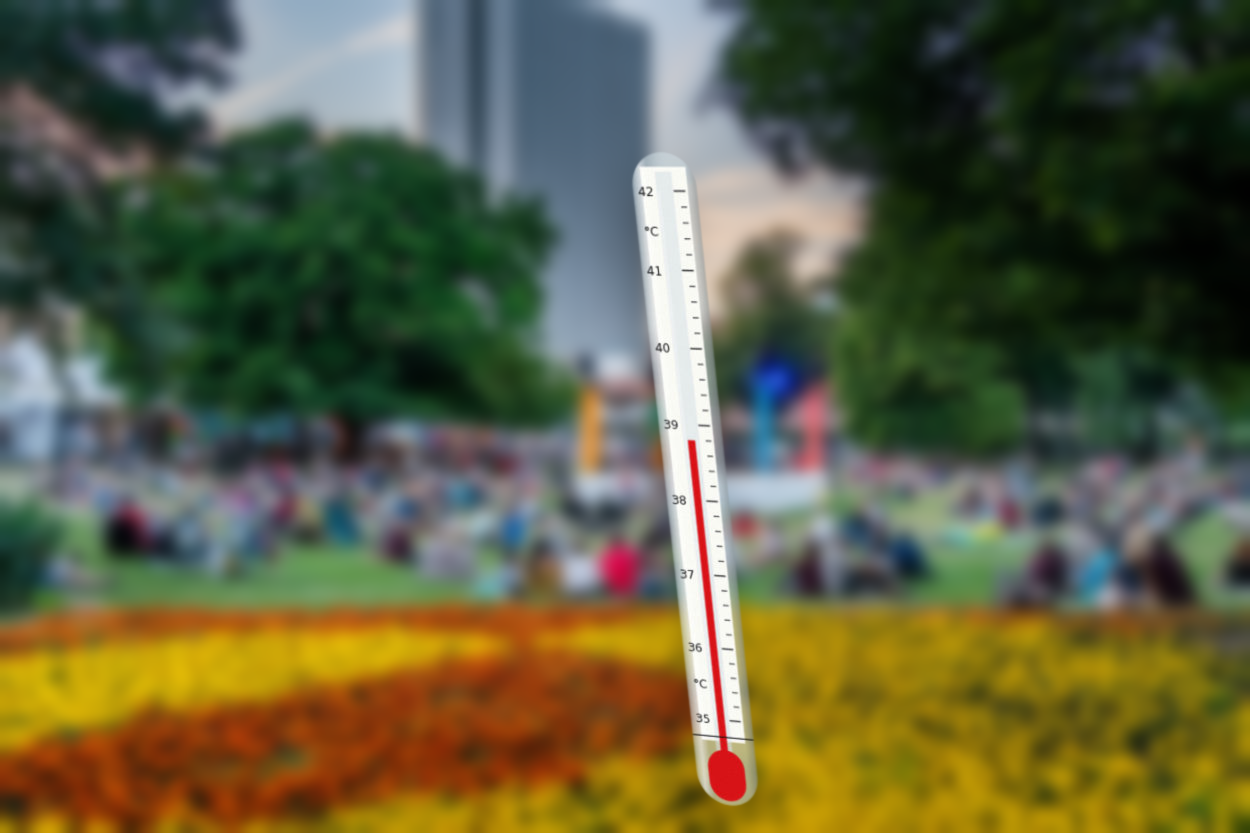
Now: {"value": 38.8, "unit": "°C"}
